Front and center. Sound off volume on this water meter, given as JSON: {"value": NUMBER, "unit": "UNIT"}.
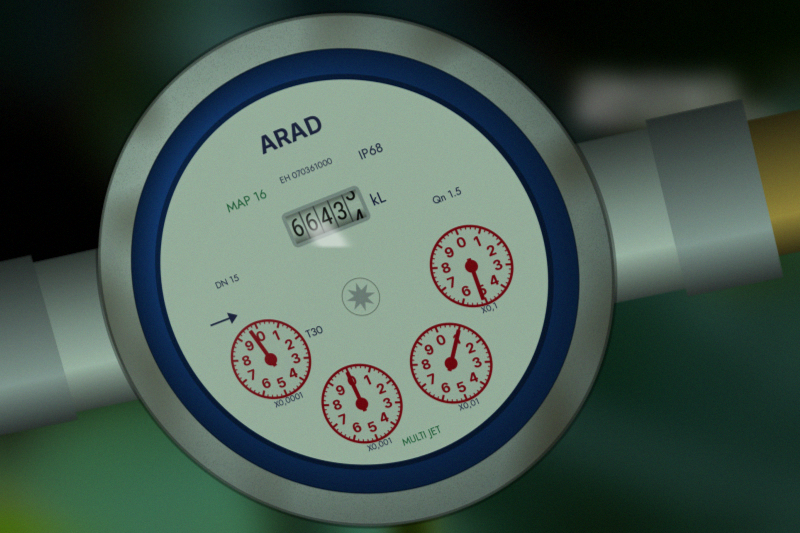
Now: {"value": 66433.5099, "unit": "kL"}
